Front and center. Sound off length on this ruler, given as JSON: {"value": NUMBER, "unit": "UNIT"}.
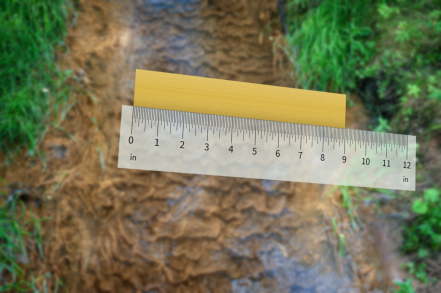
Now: {"value": 9, "unit": "in"}
